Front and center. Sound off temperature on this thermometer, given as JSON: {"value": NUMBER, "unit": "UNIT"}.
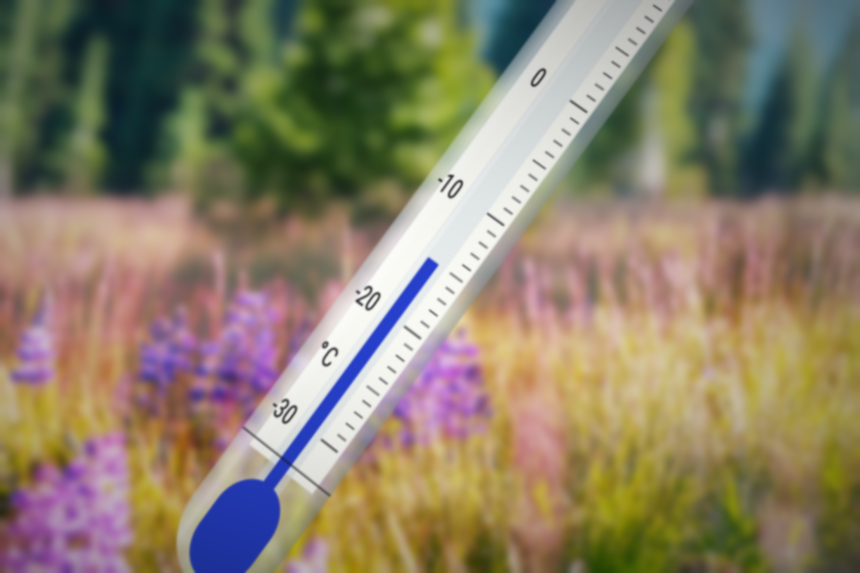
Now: {"value": -15, "unit": "°C"}
